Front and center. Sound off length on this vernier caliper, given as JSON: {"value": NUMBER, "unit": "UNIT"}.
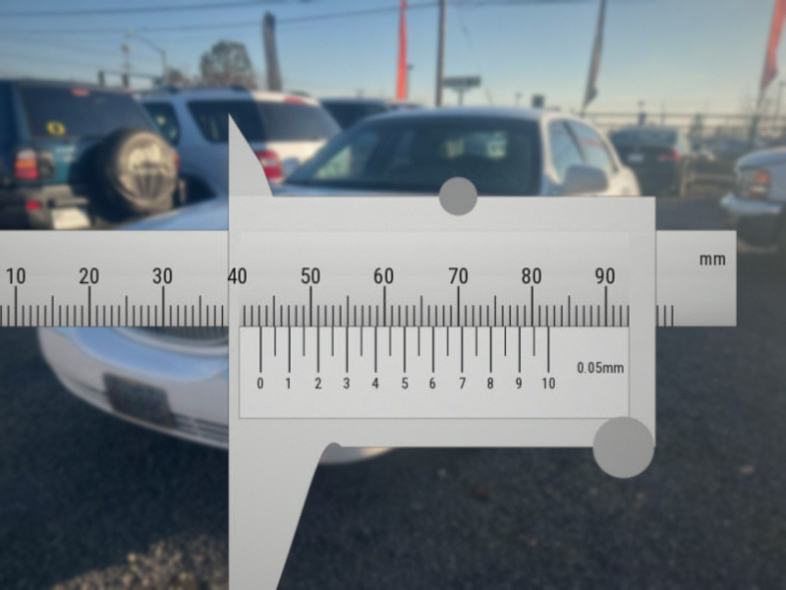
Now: {"value": 43.2, "unit": "mm"}
